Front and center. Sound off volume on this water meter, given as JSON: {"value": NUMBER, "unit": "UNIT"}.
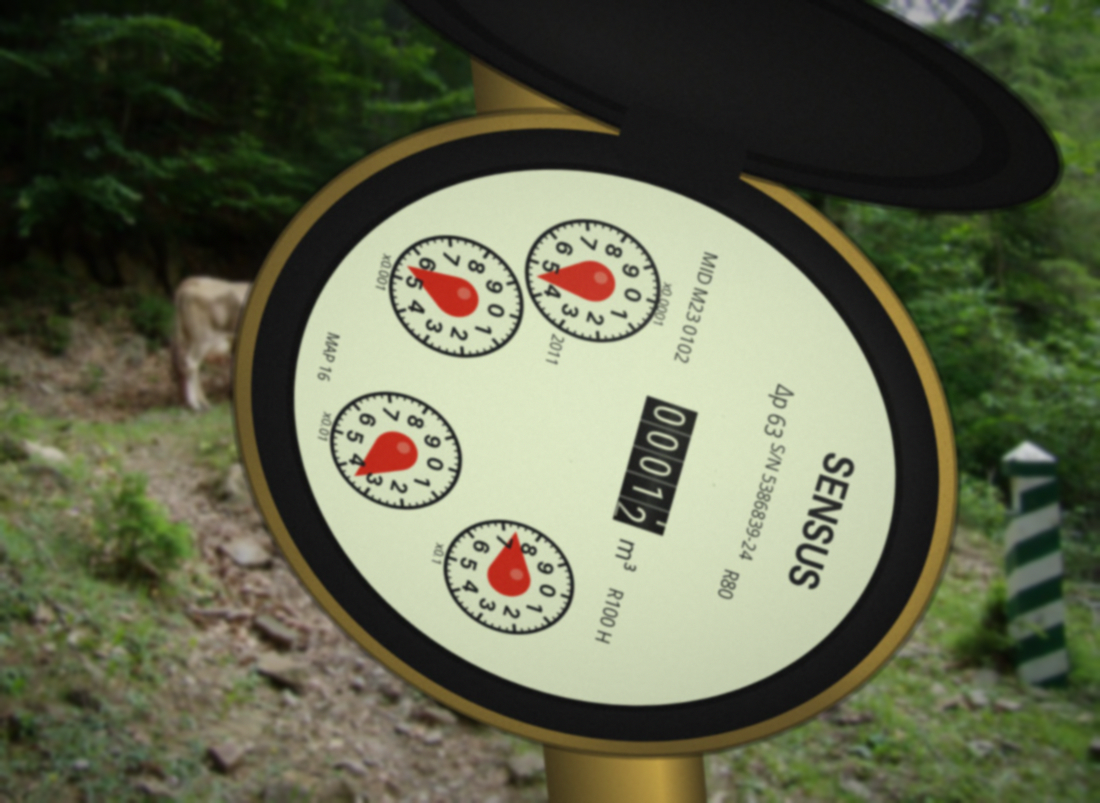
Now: {"value": 11.7354, "unit": "m³"}
